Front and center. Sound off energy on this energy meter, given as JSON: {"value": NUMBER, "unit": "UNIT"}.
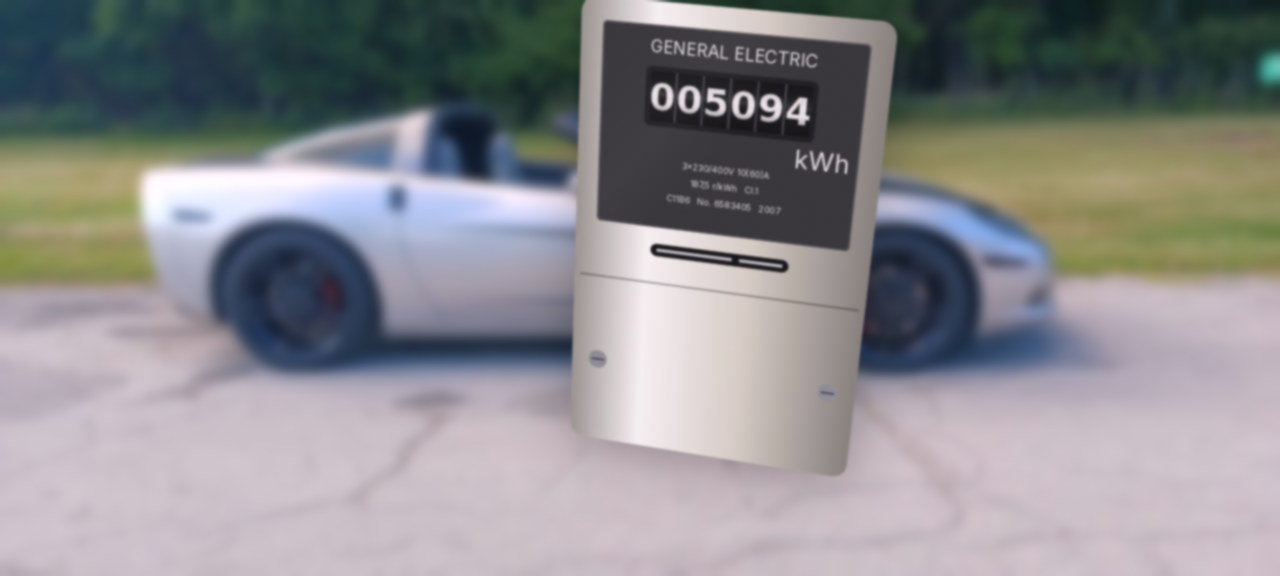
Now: {"value": 5094, "unit": "kWh"}
